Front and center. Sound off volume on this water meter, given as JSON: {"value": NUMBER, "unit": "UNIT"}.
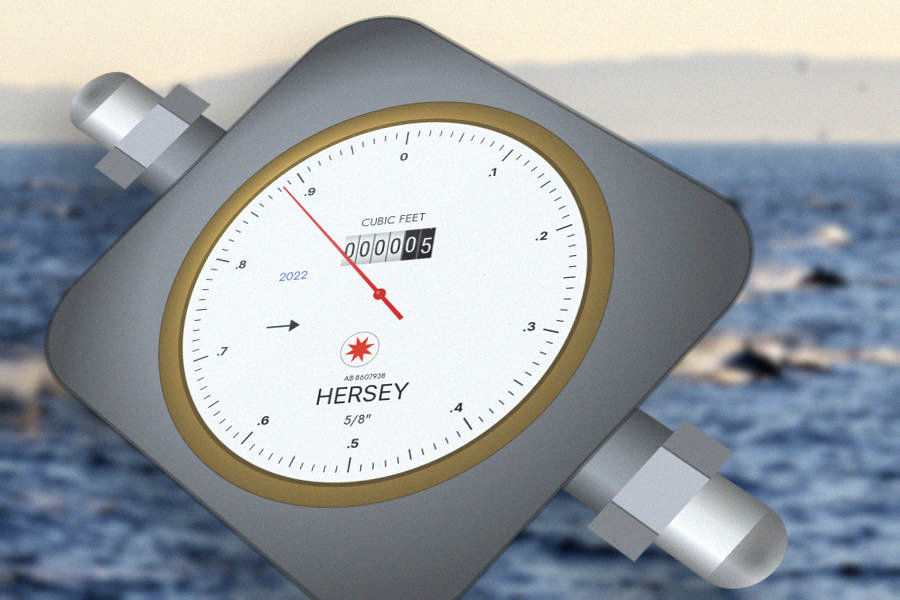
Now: {"value": 4.88, "unit": "ft³"}
